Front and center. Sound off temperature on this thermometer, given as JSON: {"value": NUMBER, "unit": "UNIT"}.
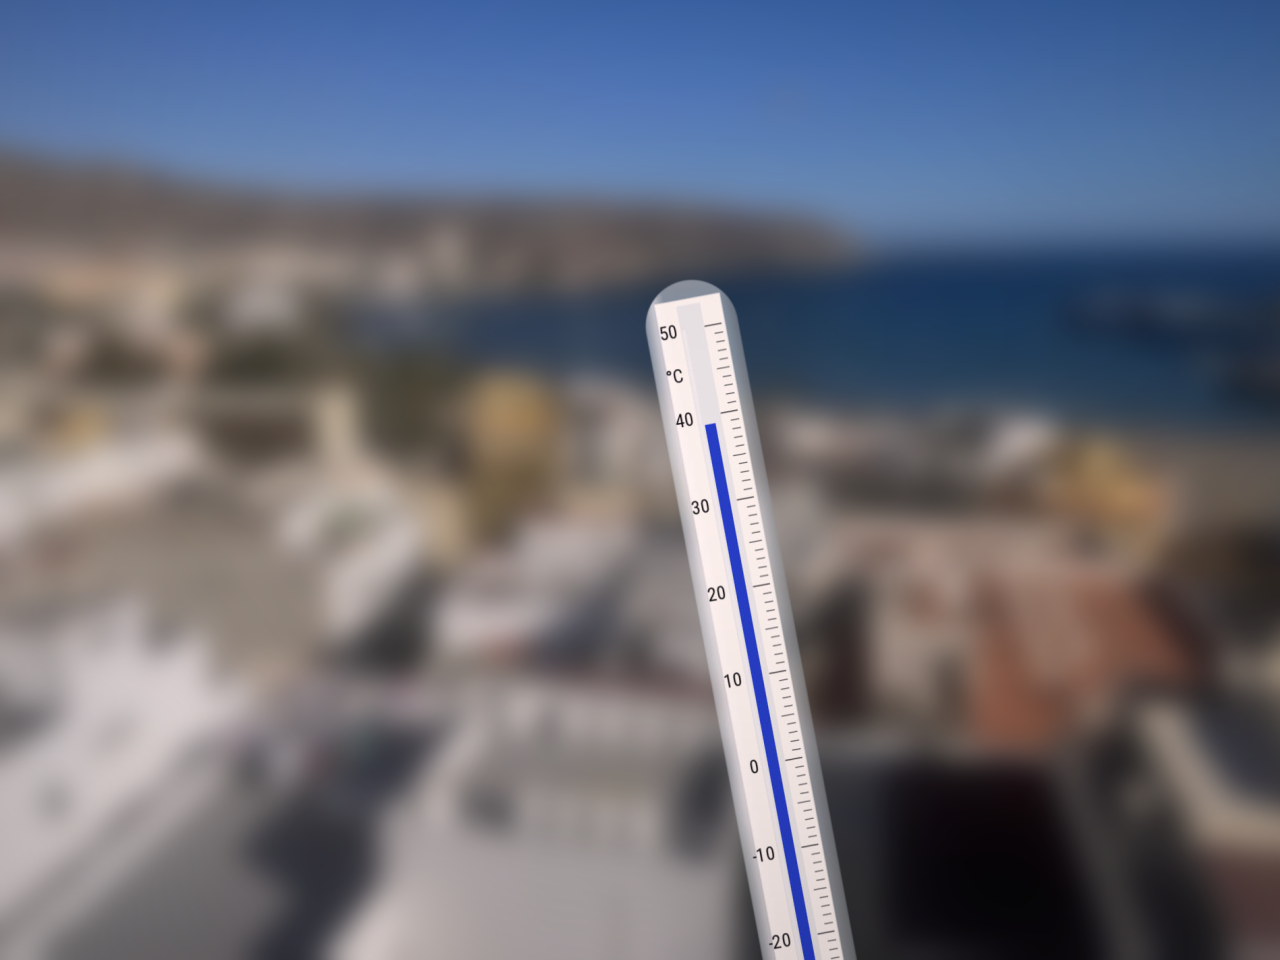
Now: {"value": 39, "unit": "°C"}
